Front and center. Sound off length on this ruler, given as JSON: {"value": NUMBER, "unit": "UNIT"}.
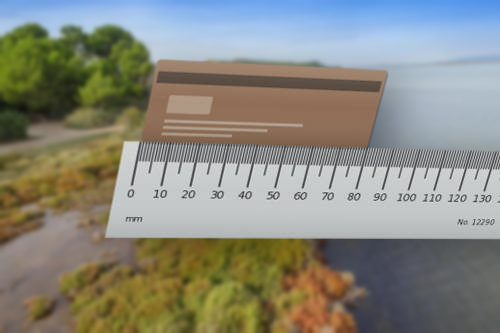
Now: {"value": 80, "unit": "mm"}
